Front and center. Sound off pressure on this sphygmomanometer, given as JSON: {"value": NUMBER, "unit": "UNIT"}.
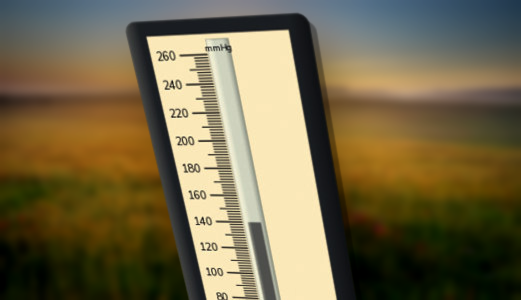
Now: {"value": 140, "unit": "mmHg"}
